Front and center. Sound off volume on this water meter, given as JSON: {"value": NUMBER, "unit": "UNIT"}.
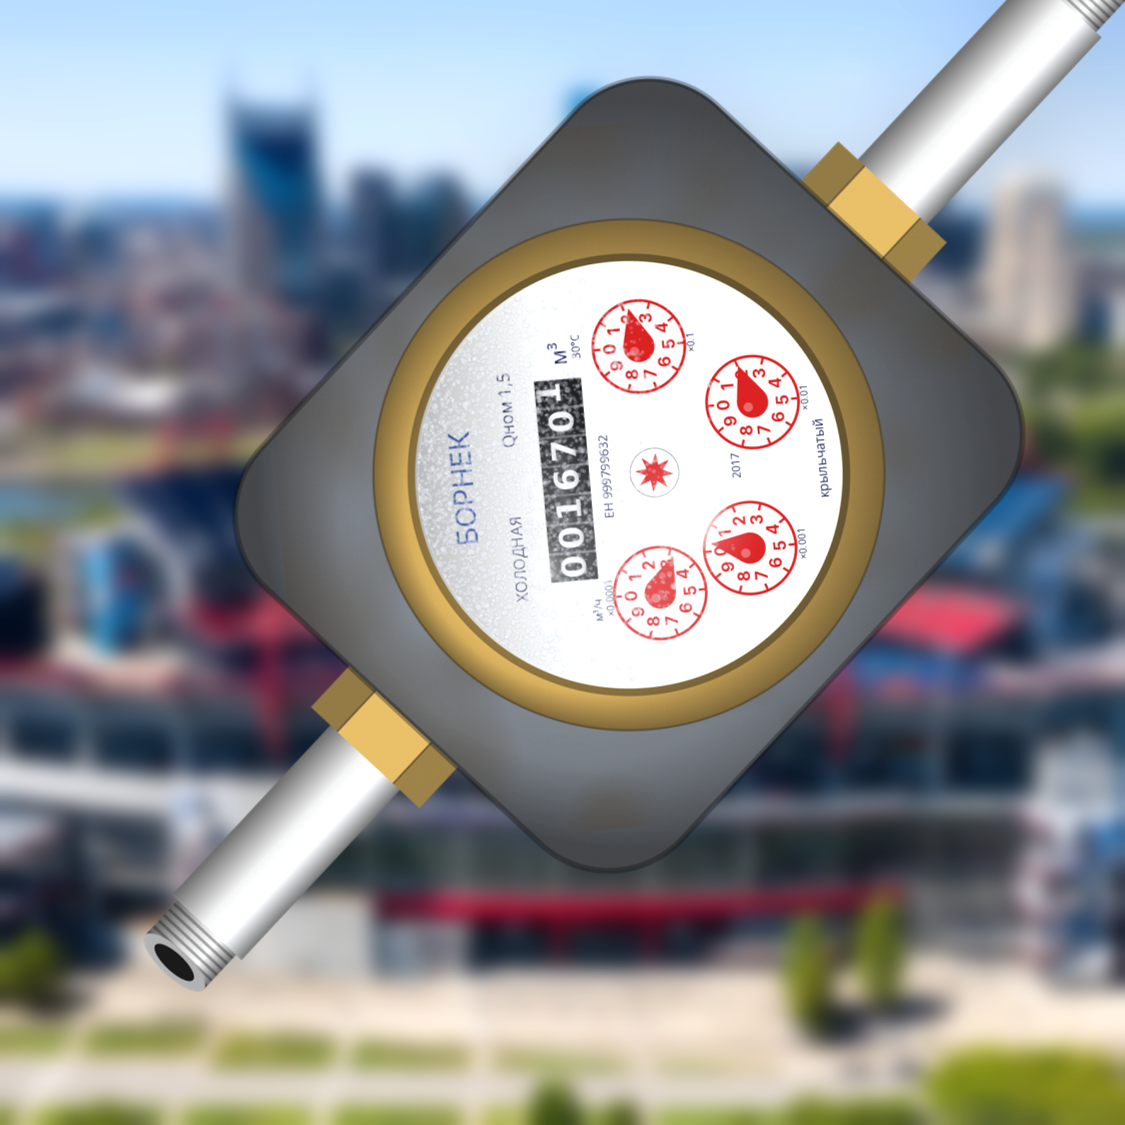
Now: {"value": 16701.2203, "unit": "m³"}
